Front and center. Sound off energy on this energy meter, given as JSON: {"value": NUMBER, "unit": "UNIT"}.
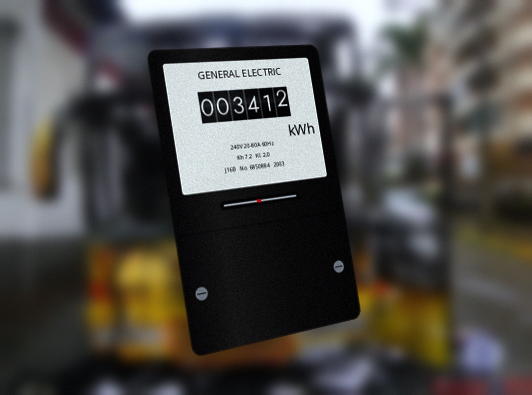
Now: {"value": 3412, "unit": "kWh"}
